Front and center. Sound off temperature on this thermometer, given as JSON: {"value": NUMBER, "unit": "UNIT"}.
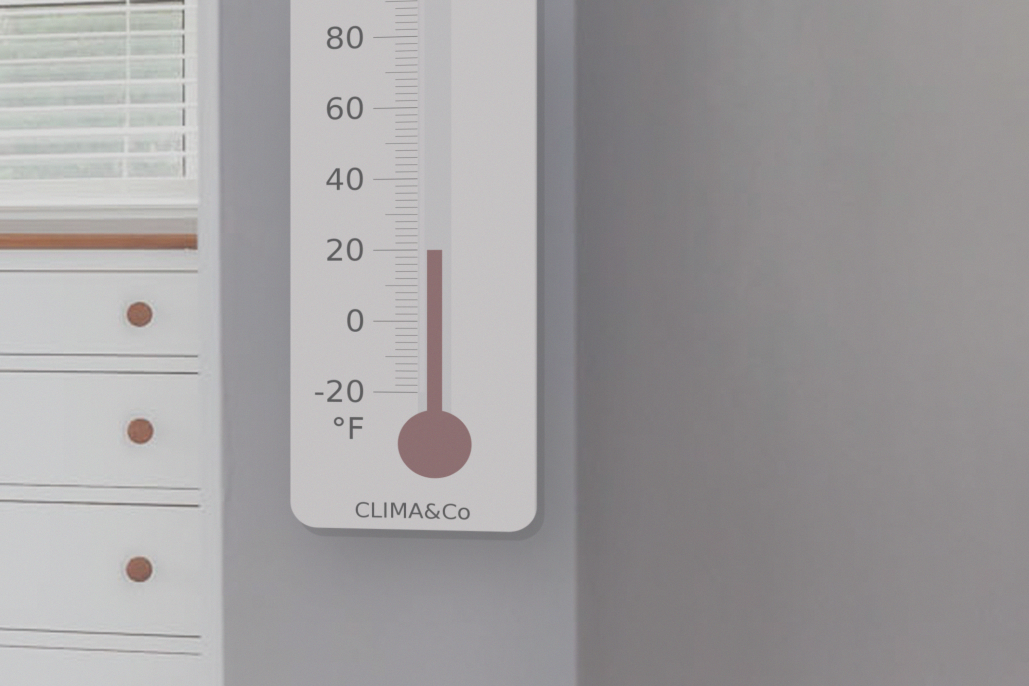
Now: {"value": 20, "unit": "°F"}
